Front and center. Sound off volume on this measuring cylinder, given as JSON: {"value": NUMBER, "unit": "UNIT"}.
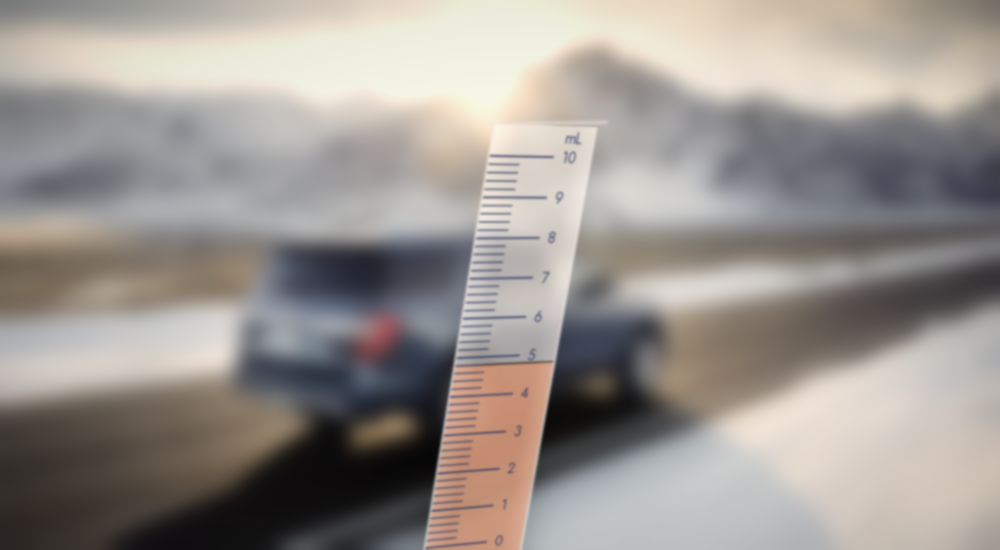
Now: {"value": 4.8, "unit": "mL"}
